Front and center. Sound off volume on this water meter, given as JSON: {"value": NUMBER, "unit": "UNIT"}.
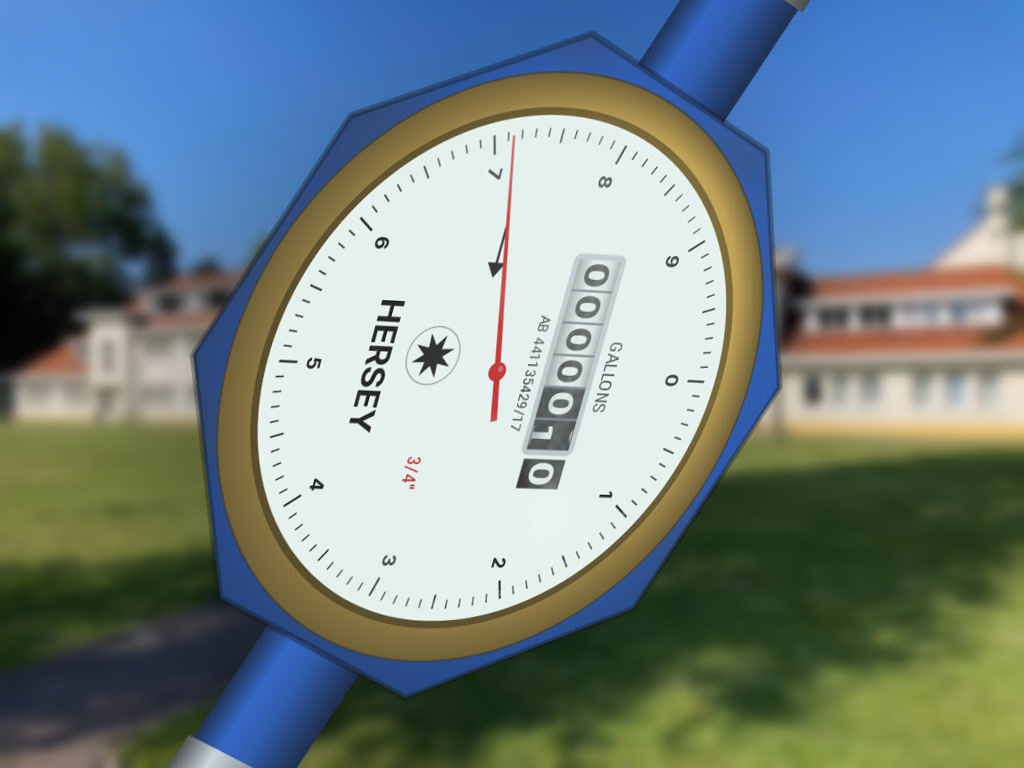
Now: {"value": 7.1, "unit": "gal"}
